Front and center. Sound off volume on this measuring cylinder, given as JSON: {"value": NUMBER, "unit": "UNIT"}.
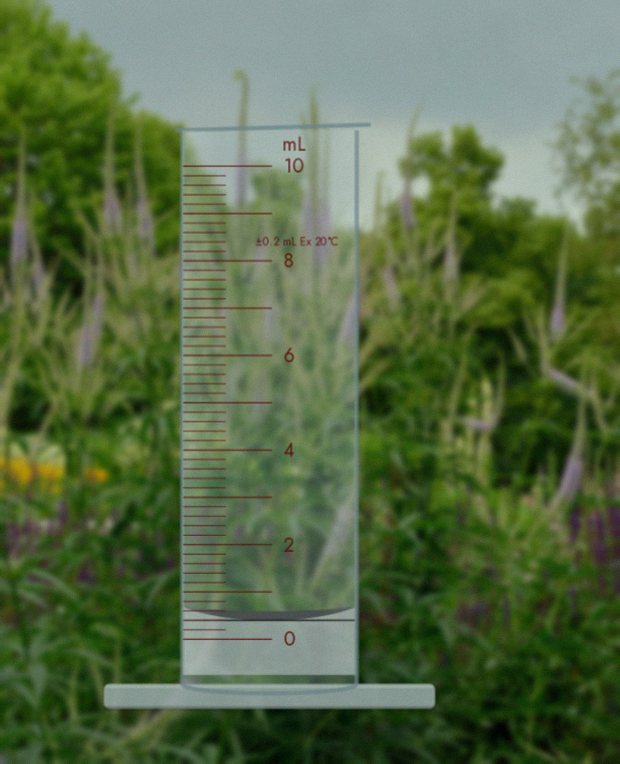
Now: {"value": 0.4, "unit": "mL"}
